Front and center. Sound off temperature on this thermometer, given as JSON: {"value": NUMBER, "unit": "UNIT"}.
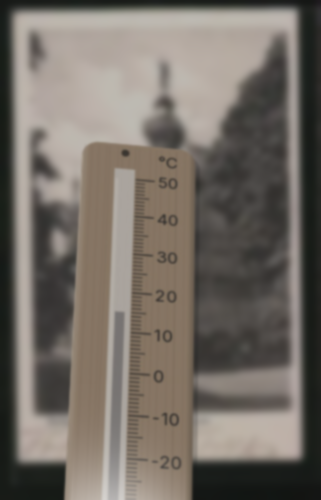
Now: {"value": 15, "unit": "°C"}
